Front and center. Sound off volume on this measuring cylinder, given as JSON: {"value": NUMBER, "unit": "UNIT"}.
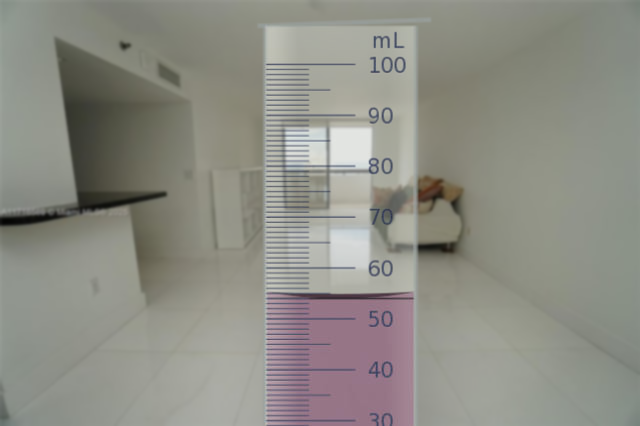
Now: {"value": 54, "unit": "mL"}
